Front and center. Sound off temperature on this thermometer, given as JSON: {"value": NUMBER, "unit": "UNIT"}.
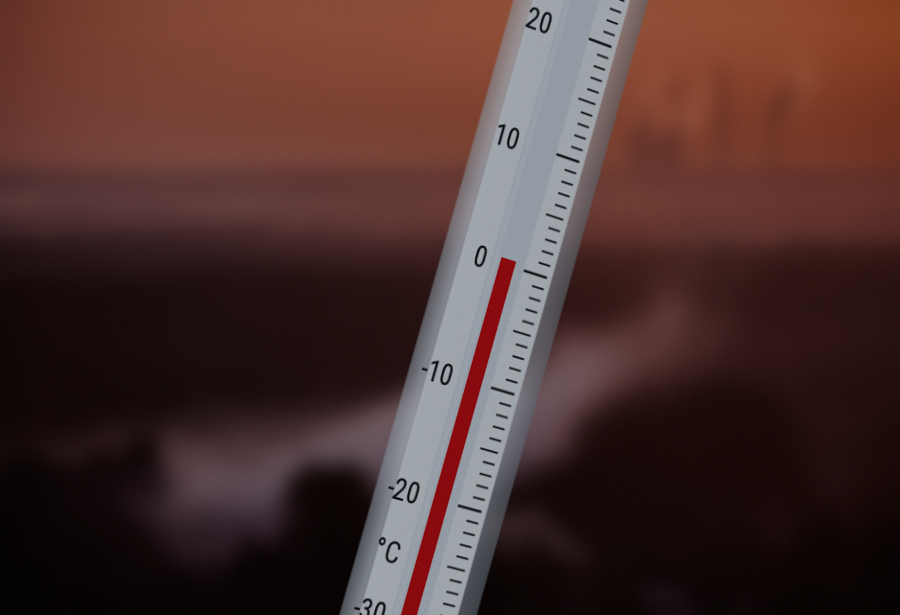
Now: {"value": 0.5, "unit": "°C"}
